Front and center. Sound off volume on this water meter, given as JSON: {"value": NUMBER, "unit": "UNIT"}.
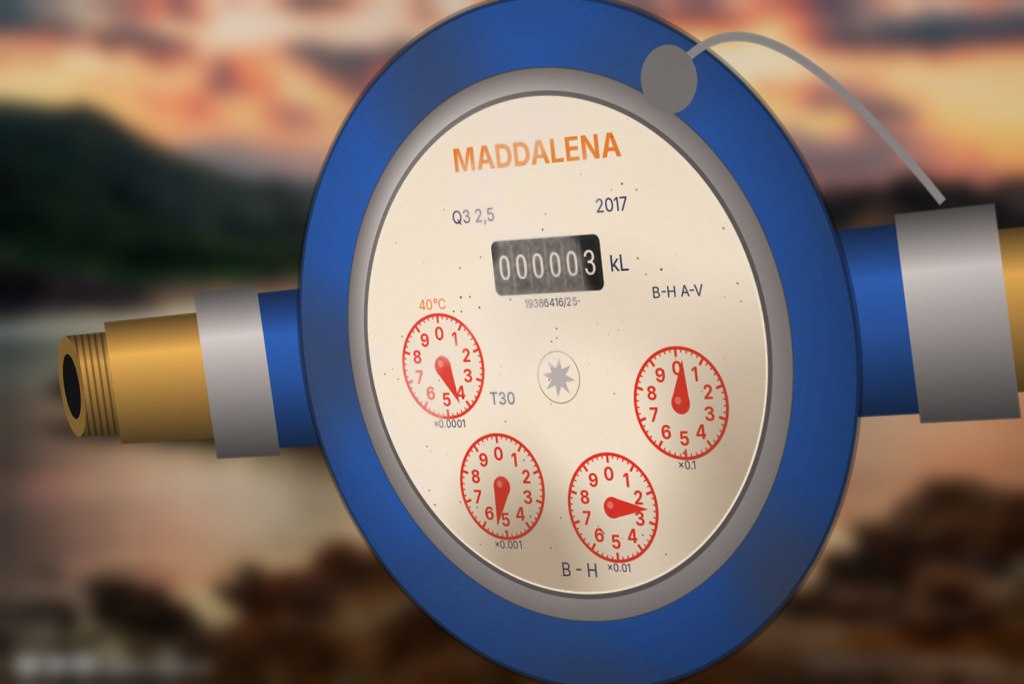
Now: {"value": 3.0254, "unit": "kL"}
